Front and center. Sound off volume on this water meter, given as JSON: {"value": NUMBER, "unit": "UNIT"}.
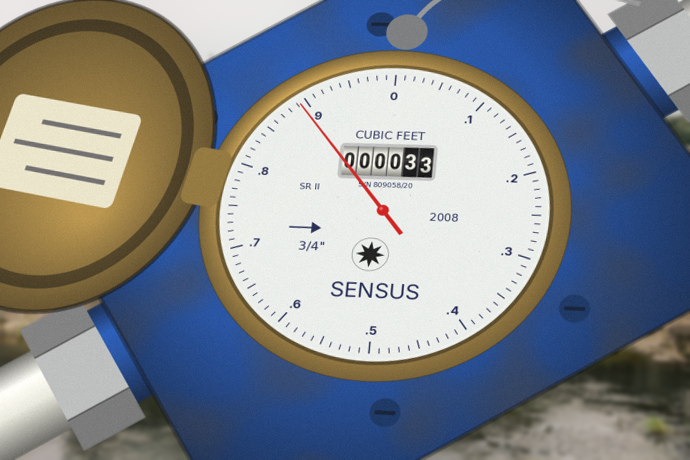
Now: {"value": 32.89, "unit": "ft³"}
